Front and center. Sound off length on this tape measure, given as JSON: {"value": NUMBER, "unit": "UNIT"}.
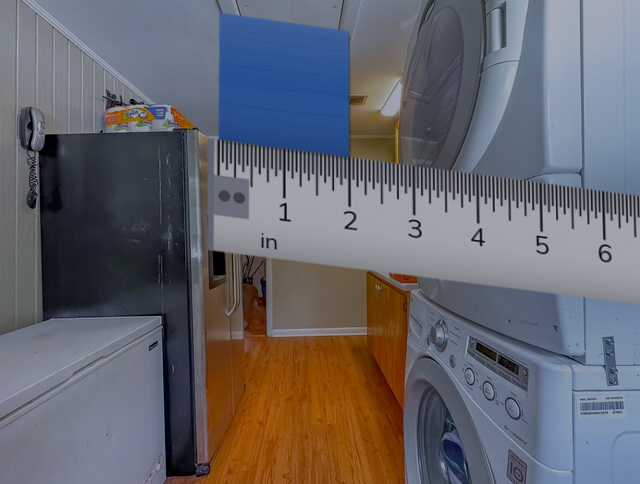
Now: {"value": 2, "unit": "in"}
